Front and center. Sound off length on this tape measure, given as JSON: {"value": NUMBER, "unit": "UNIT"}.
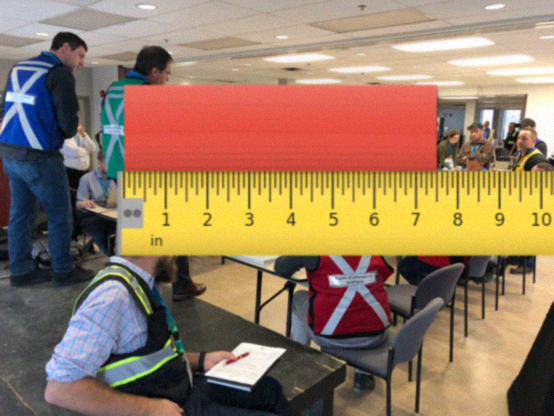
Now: {"value": 7.5, "unit": "in"}
